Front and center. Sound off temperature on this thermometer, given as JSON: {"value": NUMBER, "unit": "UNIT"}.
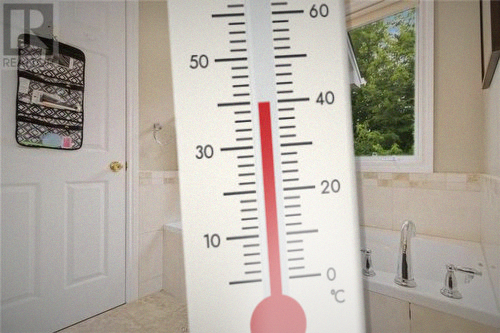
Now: {"value": 40, "unit": "°C"}
